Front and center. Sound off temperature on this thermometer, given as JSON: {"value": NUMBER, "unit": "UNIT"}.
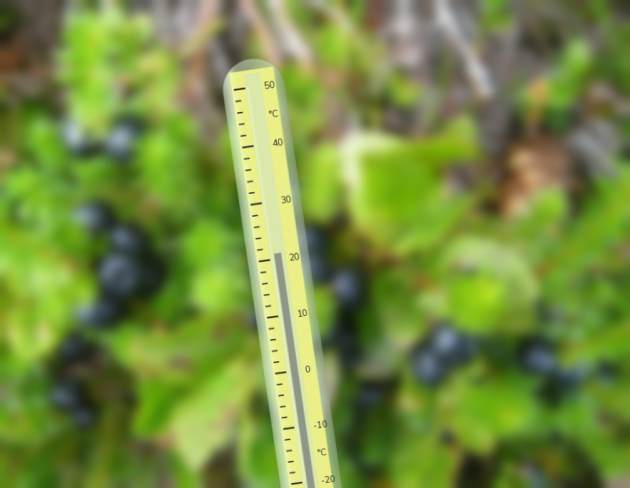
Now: {"value": 21, "unit": "°C"}
